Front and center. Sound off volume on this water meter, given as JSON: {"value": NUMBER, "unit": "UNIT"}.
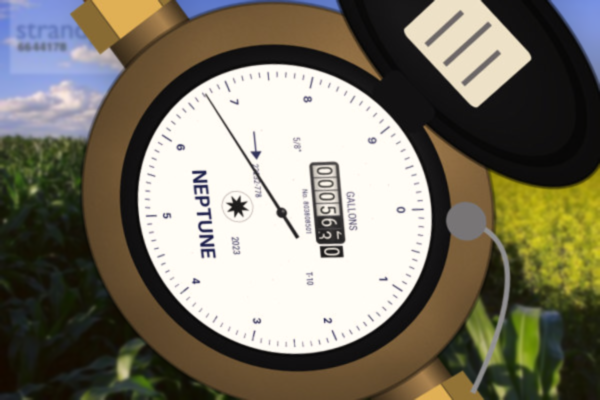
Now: {"value": 5626.7, "unit": "gal"}
